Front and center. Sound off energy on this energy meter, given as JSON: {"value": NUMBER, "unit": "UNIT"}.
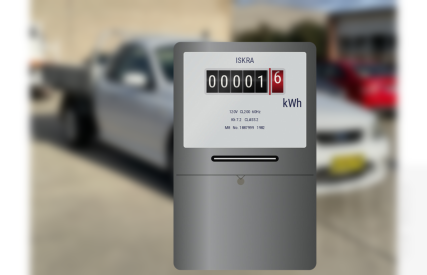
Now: {"value": 1.6, "unit": "kWh"}
